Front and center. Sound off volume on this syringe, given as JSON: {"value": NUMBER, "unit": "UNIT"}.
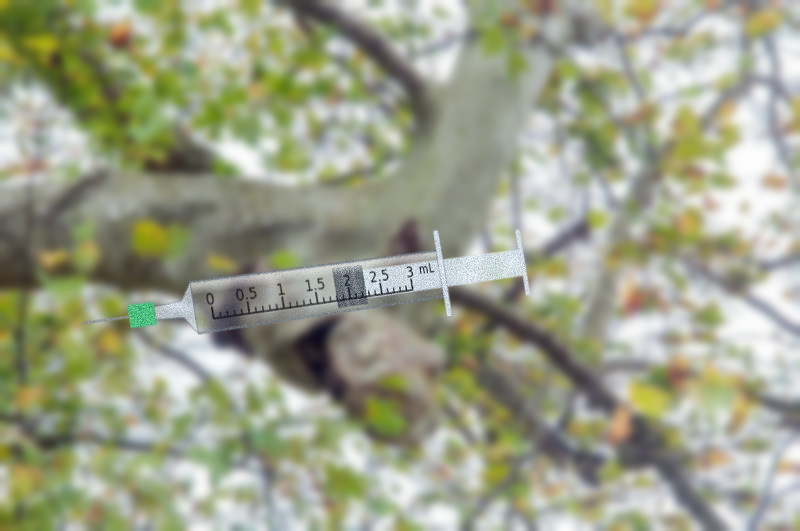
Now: {"value": 1.8, "unit": "mL"}
